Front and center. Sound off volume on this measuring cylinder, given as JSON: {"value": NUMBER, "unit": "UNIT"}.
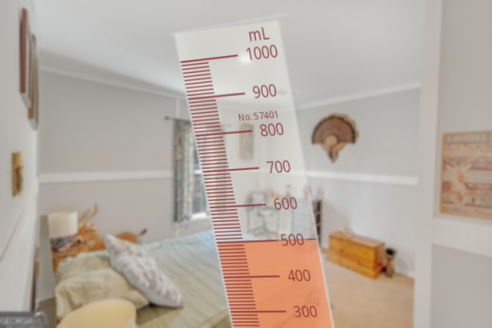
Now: {"value": 500, "unit": "mL"}
